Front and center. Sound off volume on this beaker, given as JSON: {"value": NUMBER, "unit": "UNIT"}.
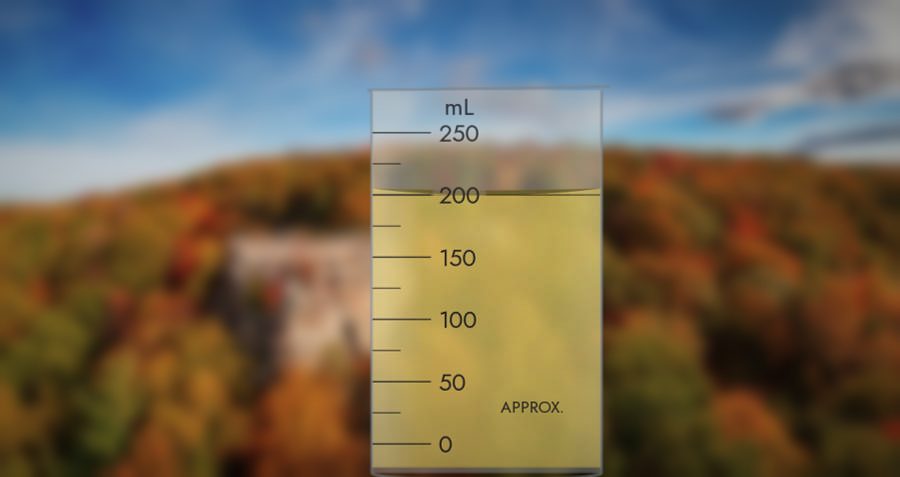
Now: {"value": 200, "unit": "mL"}
